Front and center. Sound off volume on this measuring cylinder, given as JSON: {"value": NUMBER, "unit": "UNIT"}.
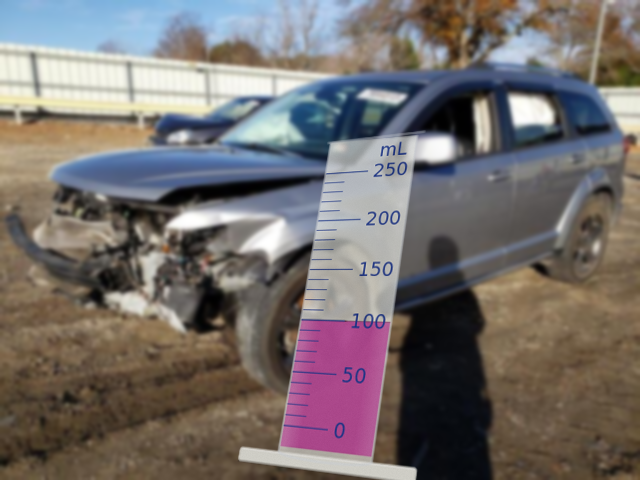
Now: {"value": 100, "unit": "mL"}
